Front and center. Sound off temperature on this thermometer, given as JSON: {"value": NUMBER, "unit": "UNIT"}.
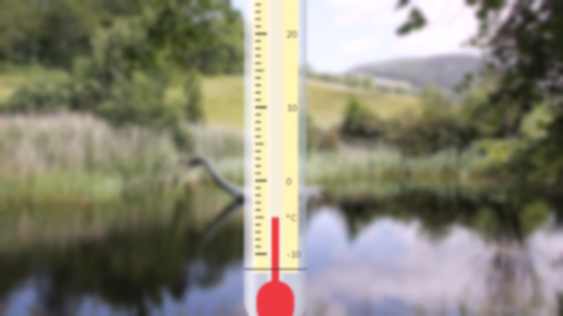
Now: {"value": -5, "unit": "°C"}
